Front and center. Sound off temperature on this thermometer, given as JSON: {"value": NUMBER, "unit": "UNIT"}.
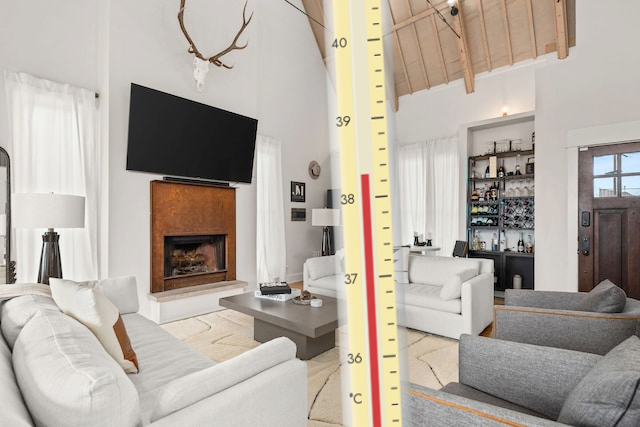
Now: {"value": 38.3, "unit": "°C"}
